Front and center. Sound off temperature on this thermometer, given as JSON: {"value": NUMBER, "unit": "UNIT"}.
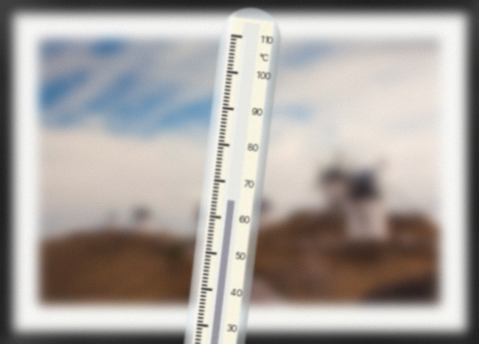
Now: {"value": 65, "unit": "°C"}
